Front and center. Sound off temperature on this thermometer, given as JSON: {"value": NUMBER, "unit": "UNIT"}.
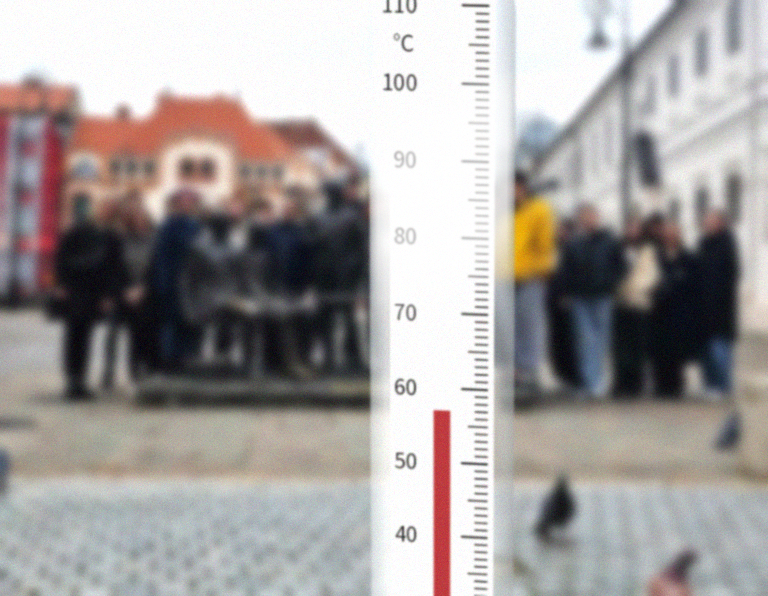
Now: {"value": 57, "unit": "°C"}
